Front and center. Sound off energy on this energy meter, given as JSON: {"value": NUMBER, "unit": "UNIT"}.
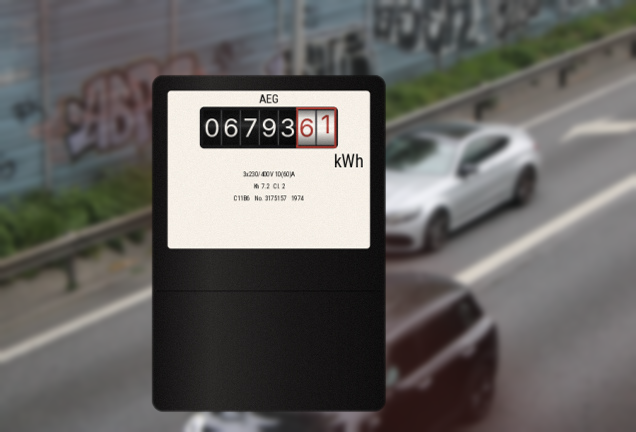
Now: {"value": 6793.61, "unit": "kWh"}
